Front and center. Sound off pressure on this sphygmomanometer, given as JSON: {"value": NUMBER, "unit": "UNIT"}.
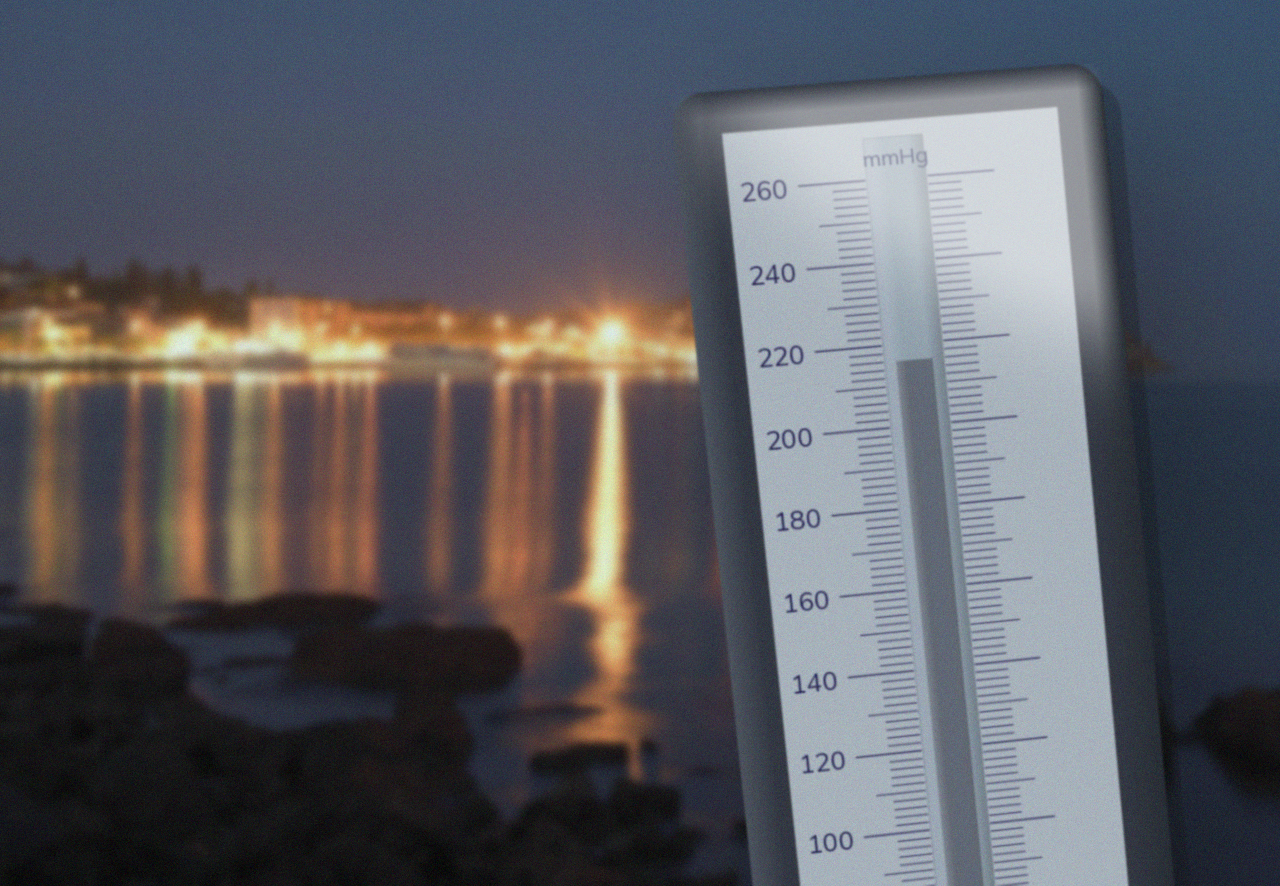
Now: {"value": 216, "unit": "mmHg"}
